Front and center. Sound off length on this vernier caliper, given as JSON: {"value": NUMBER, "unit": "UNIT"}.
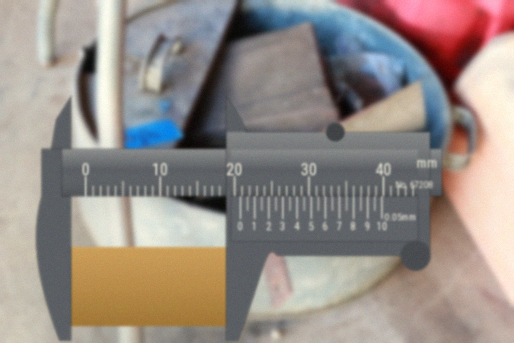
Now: {"value": 20.8, "unit": "mm"}
